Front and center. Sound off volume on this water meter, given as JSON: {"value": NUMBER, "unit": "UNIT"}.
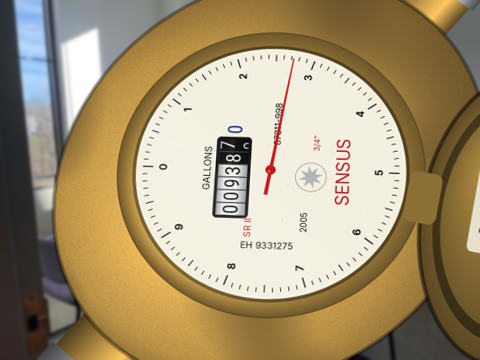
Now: {"value": 93872.7, "unit": "gal"}
